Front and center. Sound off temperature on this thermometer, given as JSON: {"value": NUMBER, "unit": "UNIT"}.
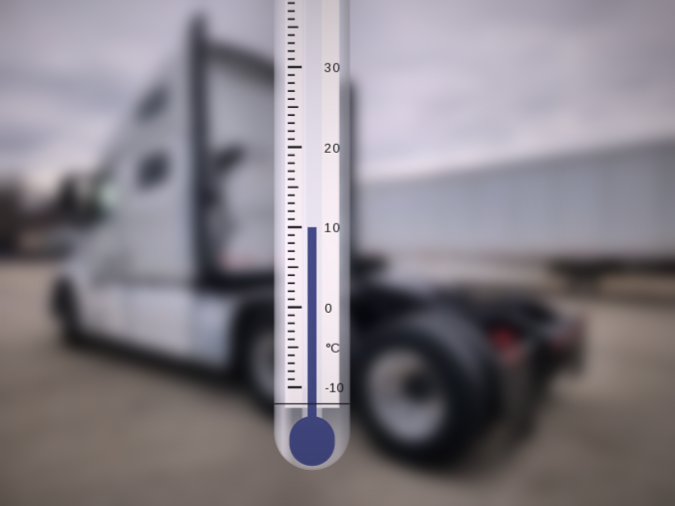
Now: {"value": 10, "unit": "°C"}
